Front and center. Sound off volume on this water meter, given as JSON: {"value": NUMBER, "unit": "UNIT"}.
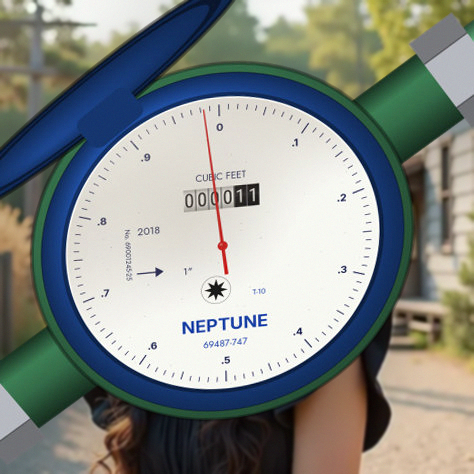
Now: {"value": 10.98, "unit": "ft³"}
